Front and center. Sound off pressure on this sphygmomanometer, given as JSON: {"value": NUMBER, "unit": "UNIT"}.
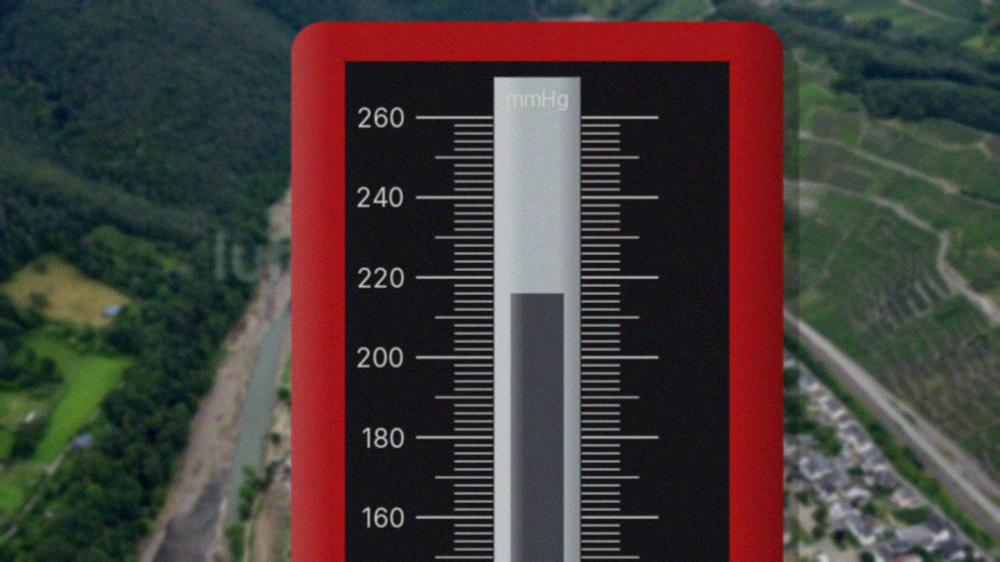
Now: {"value": 216, "unit": "mmHg"}
